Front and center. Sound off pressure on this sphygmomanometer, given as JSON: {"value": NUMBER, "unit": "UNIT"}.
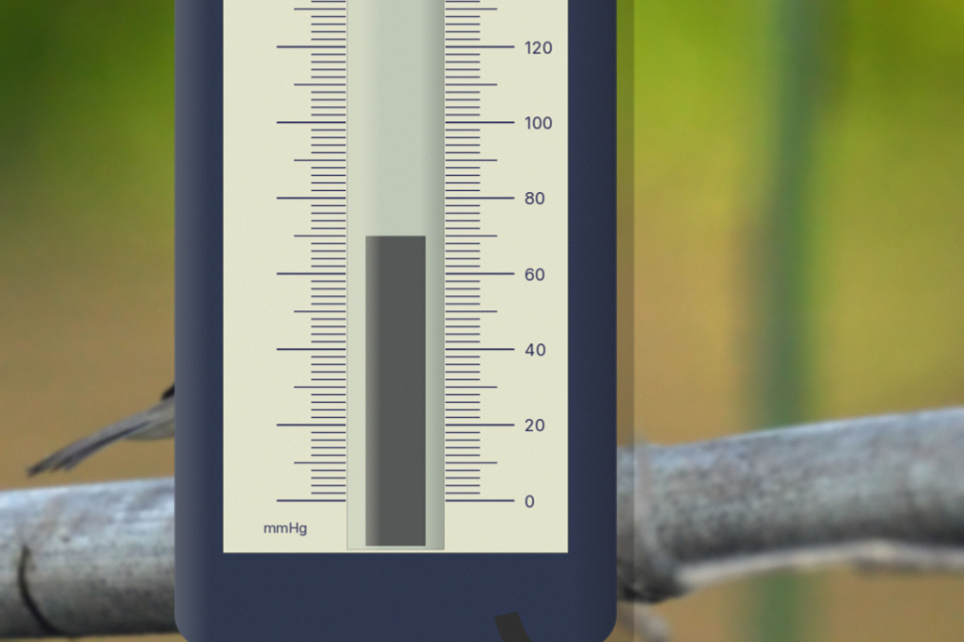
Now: {"value": 70, "unit": "mmHg"}
